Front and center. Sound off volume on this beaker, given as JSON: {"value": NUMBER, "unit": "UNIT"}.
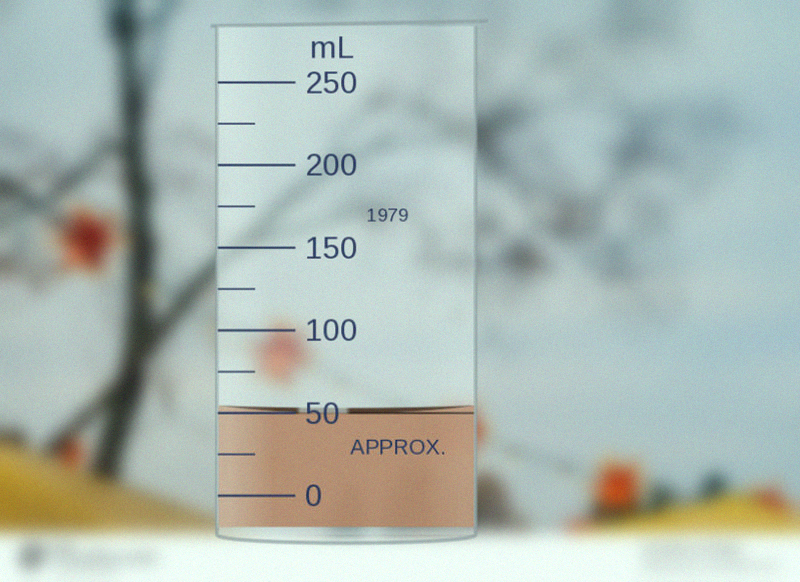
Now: {"value": 50, "unit": "mL"}
